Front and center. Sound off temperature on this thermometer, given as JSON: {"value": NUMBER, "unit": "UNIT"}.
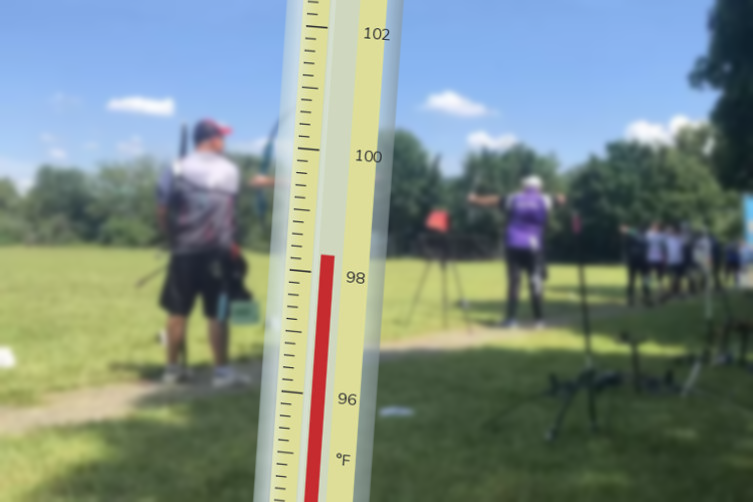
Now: {"value": 98.3, "unit": "°F"}
